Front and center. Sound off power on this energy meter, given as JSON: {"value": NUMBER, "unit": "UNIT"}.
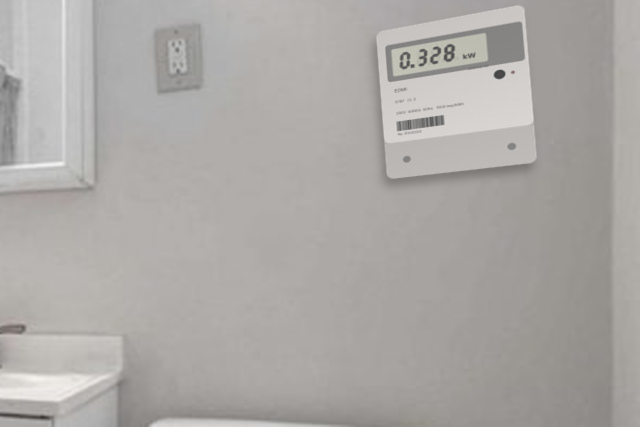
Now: {"value": 0.328, "unit": "kW"}
